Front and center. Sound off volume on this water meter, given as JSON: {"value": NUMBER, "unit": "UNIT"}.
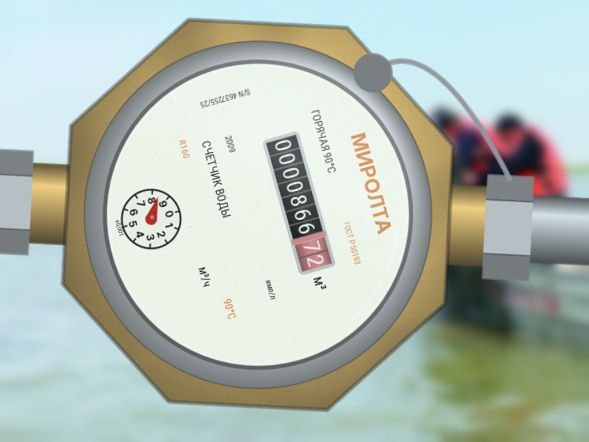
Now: {"value": 866.728, "unit": "m³"}
